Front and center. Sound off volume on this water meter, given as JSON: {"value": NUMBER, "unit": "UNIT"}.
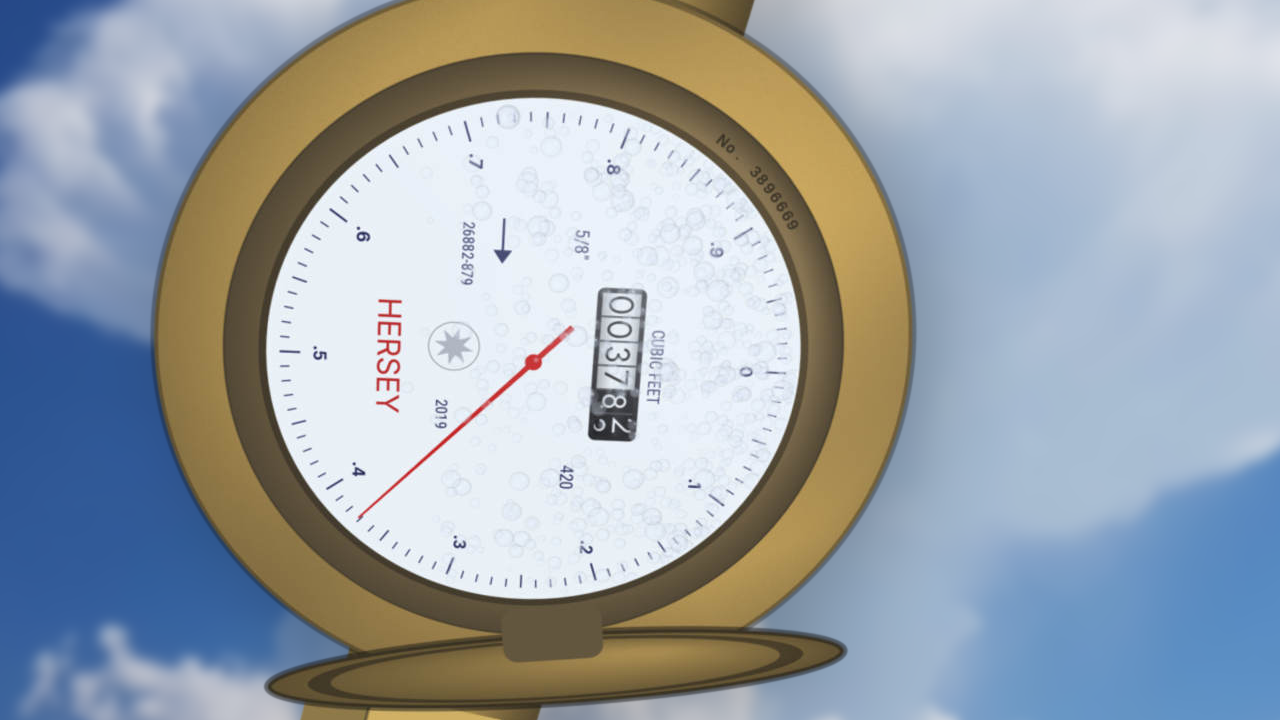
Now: {"value": 3782.37, "unit": "ft³"}
